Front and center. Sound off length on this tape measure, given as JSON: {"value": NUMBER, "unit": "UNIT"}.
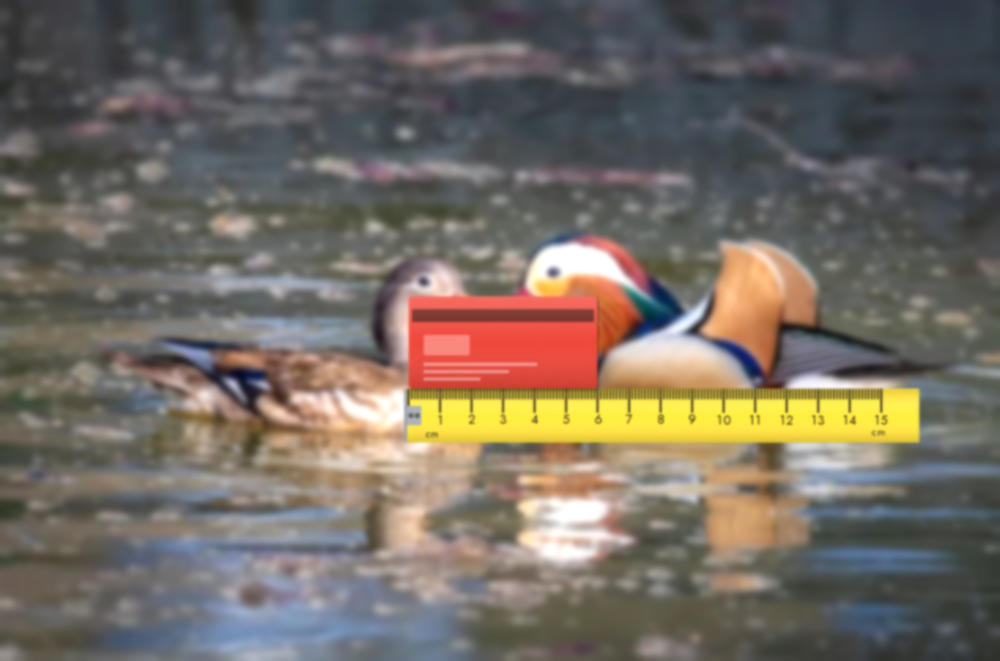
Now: {"value": 6, "unit": "cm"}
